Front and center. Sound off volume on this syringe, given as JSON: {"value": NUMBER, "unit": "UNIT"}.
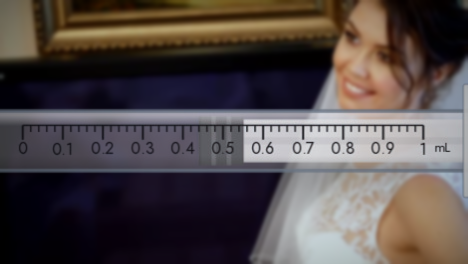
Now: {"value": 0.44, "unit": "mL"}
